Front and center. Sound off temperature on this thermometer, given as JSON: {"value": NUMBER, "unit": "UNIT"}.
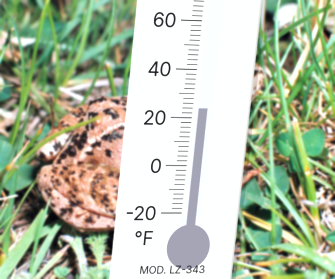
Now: {"value": 24, "unit": "°F"}
